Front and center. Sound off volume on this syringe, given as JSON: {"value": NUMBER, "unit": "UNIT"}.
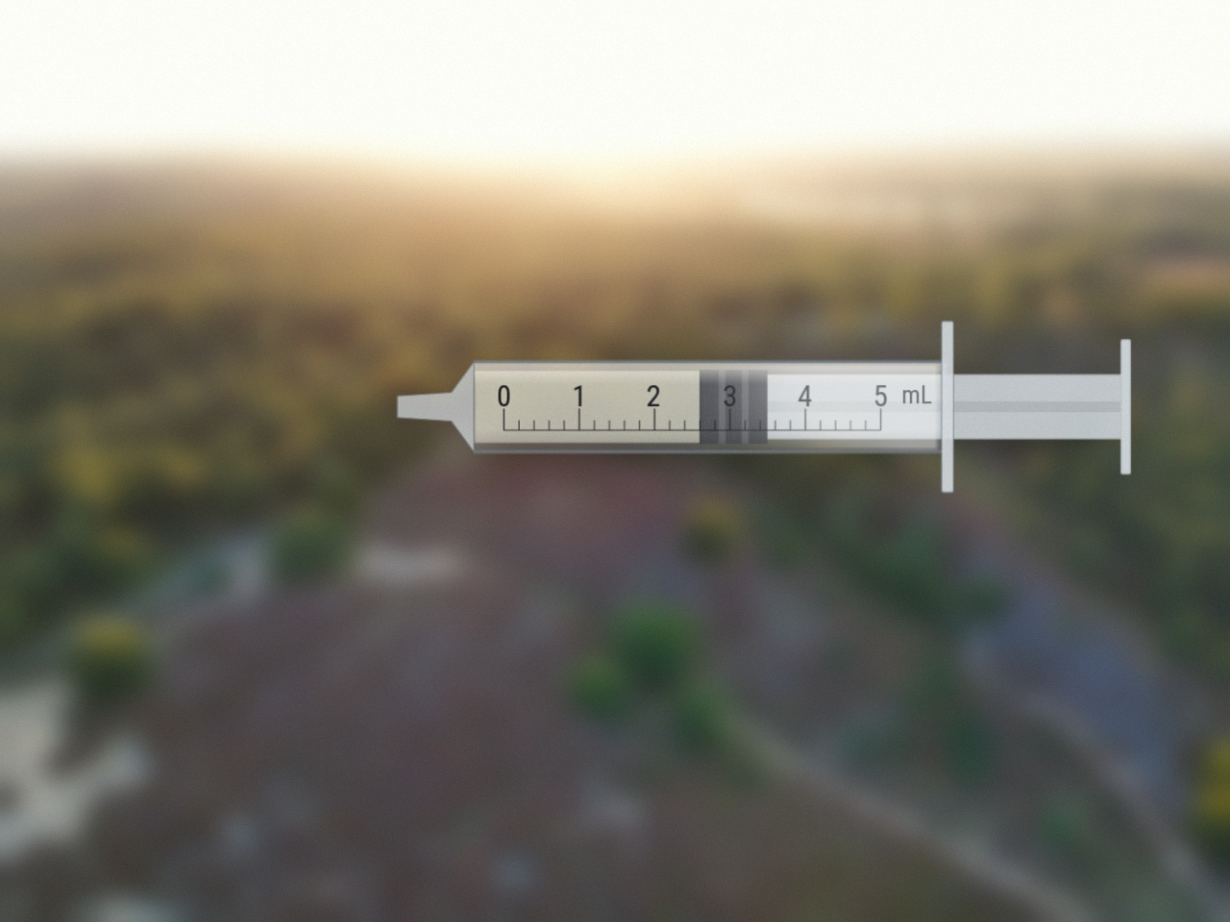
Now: {"value": 2.6, "unit": "mL"}
